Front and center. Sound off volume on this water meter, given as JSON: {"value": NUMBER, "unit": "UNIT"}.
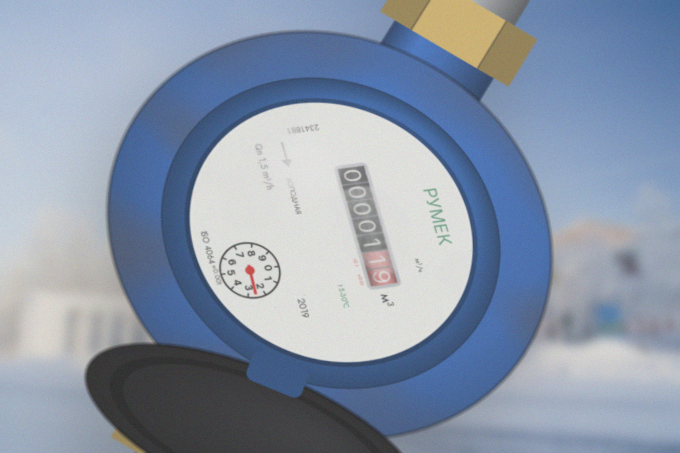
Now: {"value": 1.192, "unit": "m³"}
